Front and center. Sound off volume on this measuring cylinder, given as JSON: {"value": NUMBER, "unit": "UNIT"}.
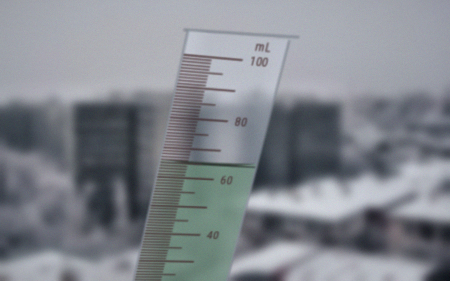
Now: {"value": 65, "unit": "mL"}
